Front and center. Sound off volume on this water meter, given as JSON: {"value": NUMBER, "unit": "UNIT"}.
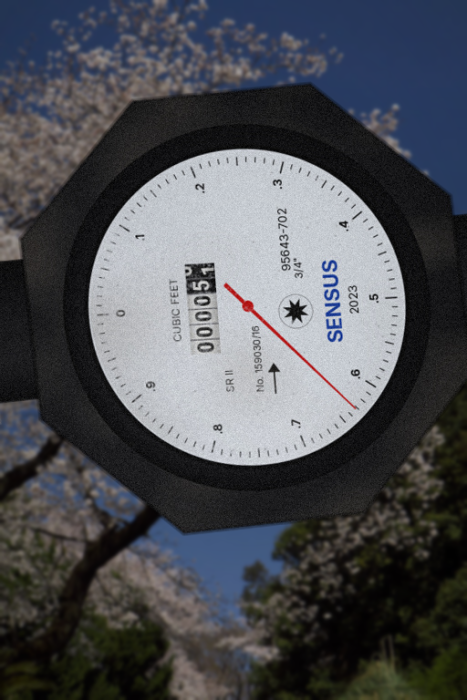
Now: {"value": 50.63, "unit": "ft³"}
